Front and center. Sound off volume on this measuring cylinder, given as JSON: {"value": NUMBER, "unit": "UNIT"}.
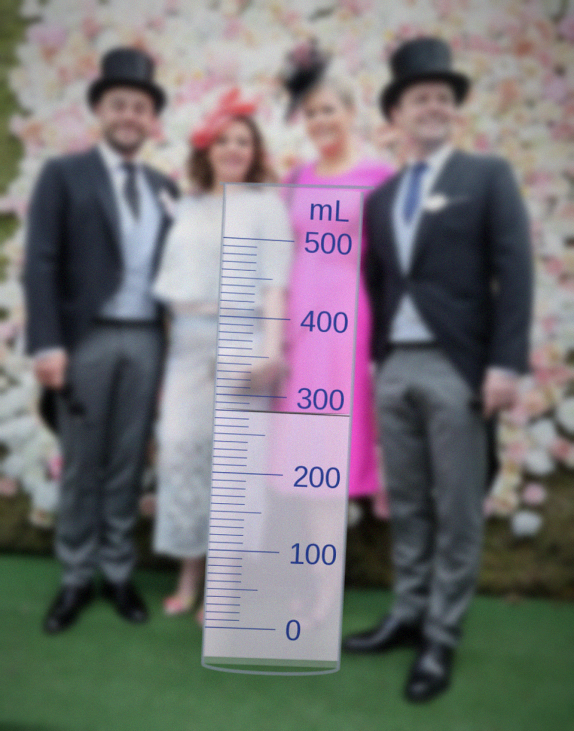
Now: {"value": 280, "unit": "mL"}
